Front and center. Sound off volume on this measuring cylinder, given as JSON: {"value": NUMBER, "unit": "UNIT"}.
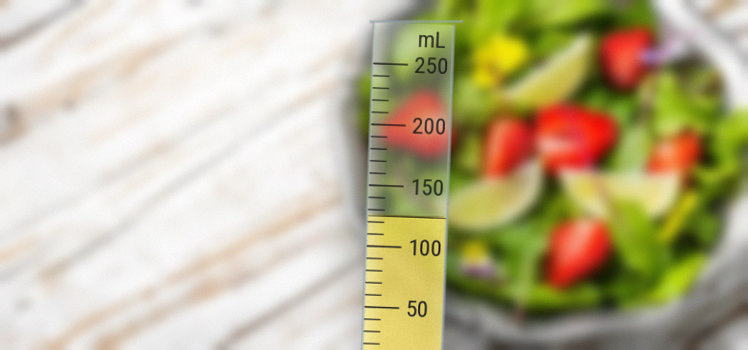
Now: {"value": 125, "unit": "mL"}
